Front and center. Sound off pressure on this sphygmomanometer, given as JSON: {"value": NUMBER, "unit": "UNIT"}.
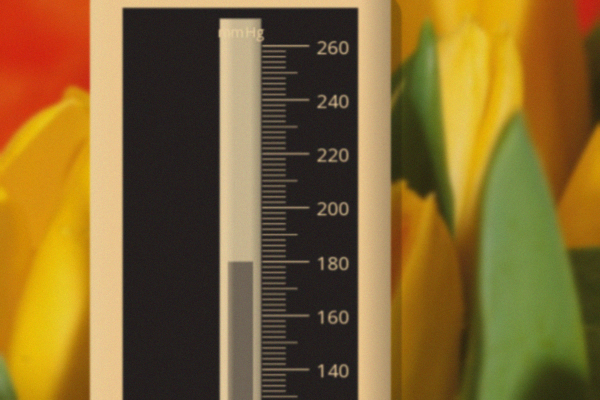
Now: {"value": 180, "unit": "mmHg"}
